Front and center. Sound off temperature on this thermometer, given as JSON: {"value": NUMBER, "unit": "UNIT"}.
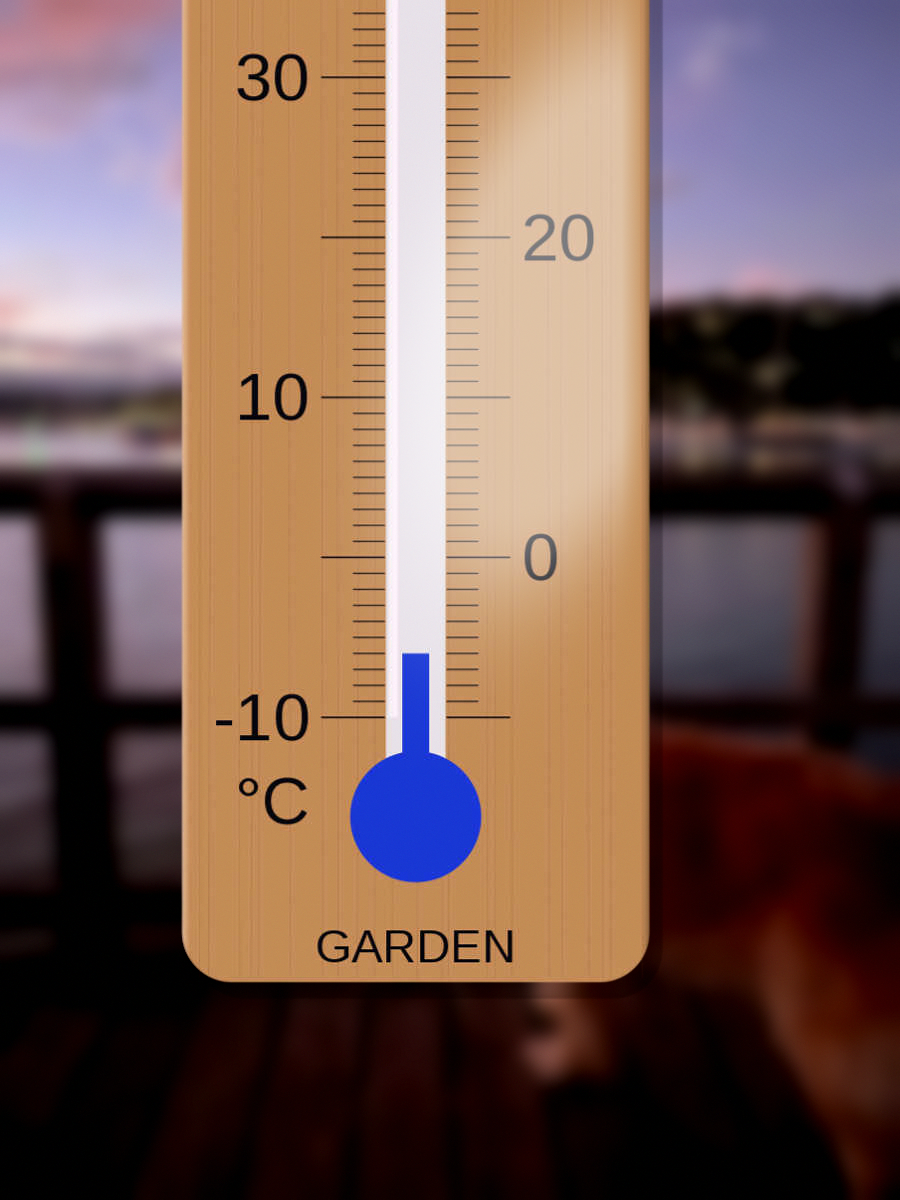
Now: {"value": -6, "unit": "°C"}
